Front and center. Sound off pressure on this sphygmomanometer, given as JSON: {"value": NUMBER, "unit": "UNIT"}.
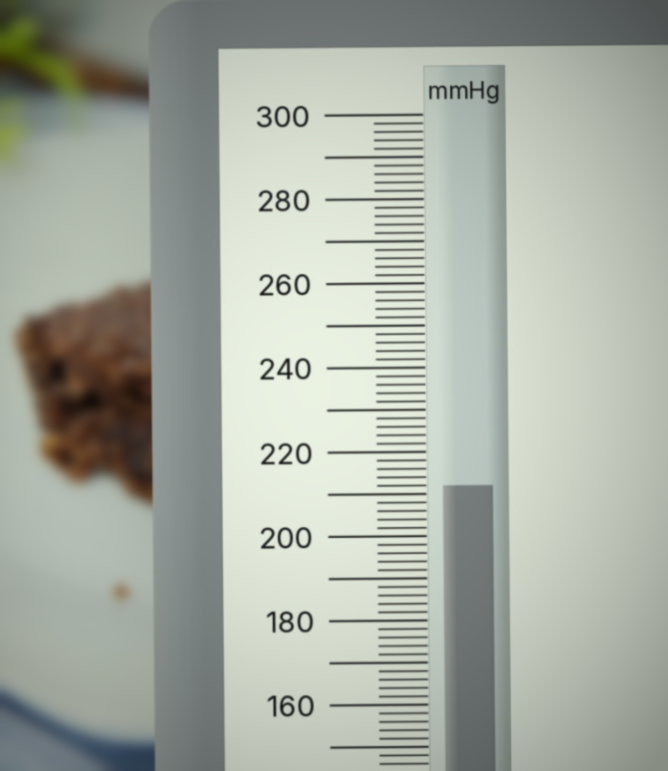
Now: {"value": 212, "unit": "mmHg"}
